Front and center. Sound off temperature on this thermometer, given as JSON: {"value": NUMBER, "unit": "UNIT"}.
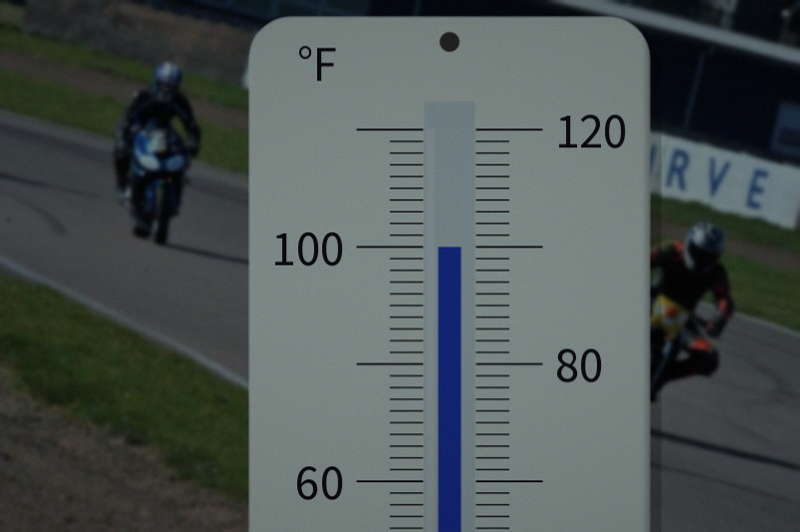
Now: {"value": 100, "unit": "°F"}
